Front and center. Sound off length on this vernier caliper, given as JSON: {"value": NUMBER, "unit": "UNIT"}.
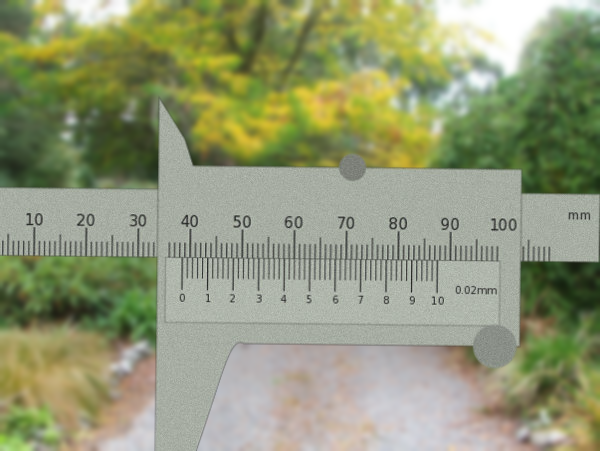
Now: {"value": 38.5, "unit": "mm"}
